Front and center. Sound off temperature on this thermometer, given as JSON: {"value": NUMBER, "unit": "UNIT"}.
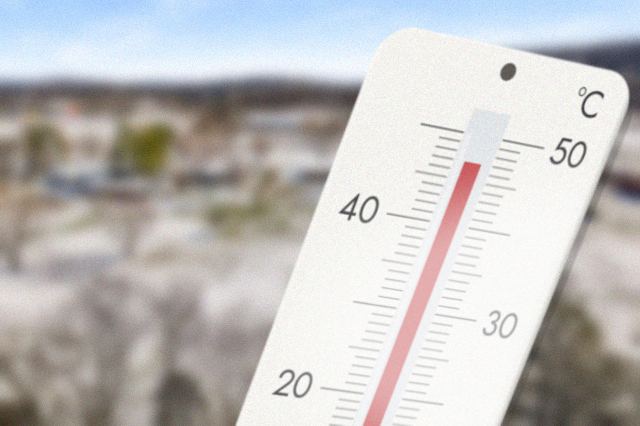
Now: {"value": 47, "unit": "°C"}
